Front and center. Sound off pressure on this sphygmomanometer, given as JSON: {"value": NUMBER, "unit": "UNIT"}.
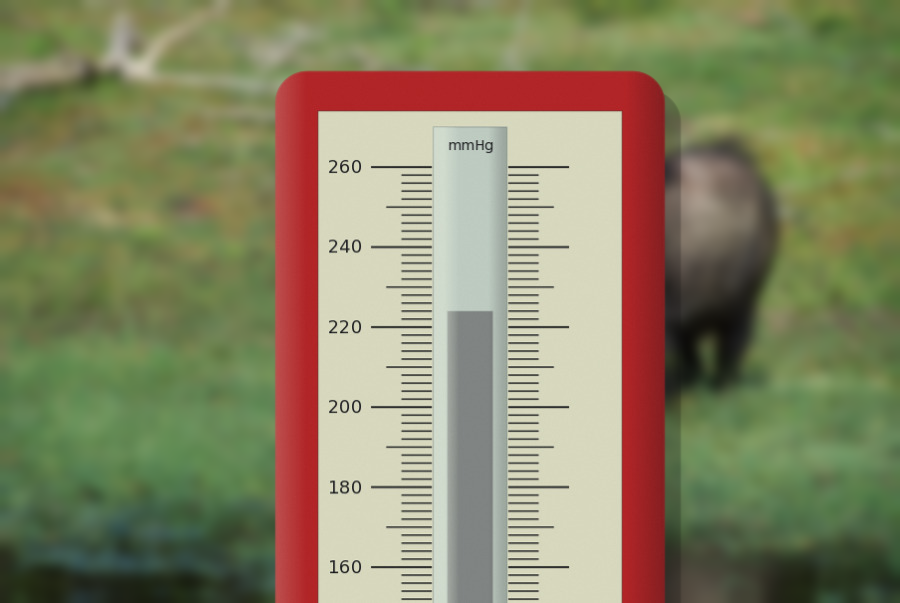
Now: {"value": 224, "unit": "mmHg"}
